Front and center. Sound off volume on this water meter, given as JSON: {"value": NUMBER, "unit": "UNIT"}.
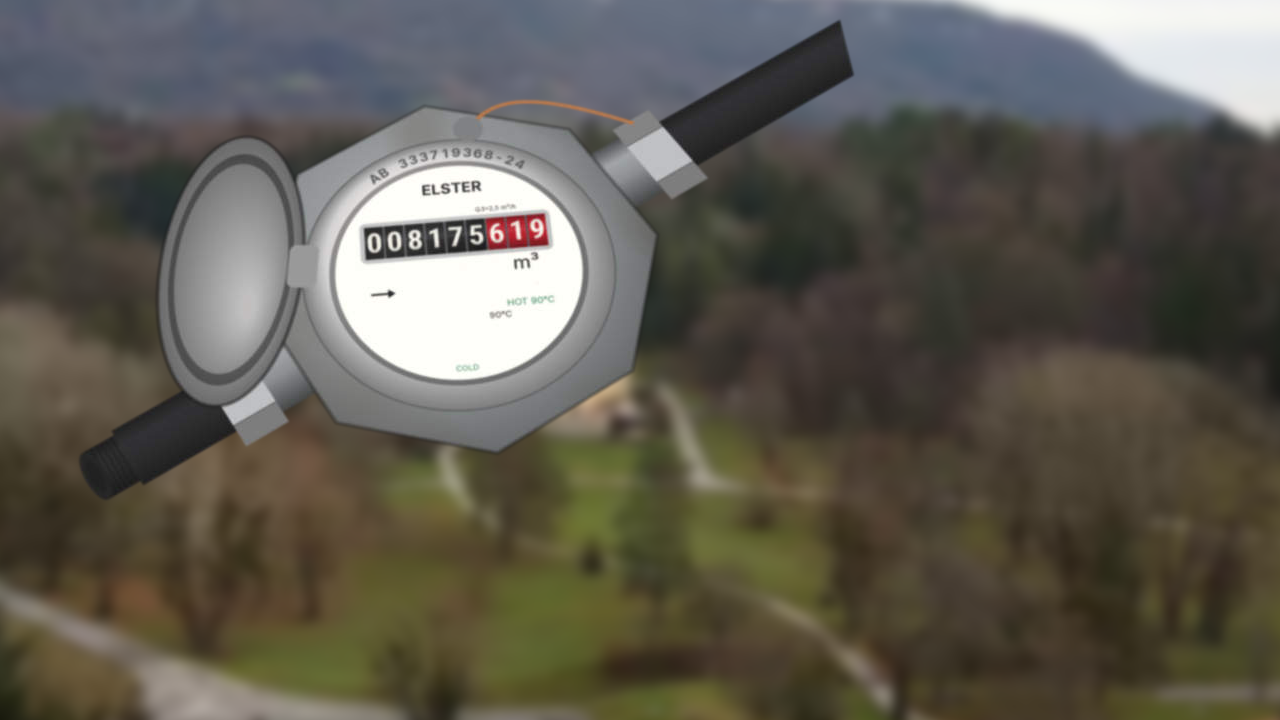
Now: {"value": 8175.619, "unit": "m³"}
